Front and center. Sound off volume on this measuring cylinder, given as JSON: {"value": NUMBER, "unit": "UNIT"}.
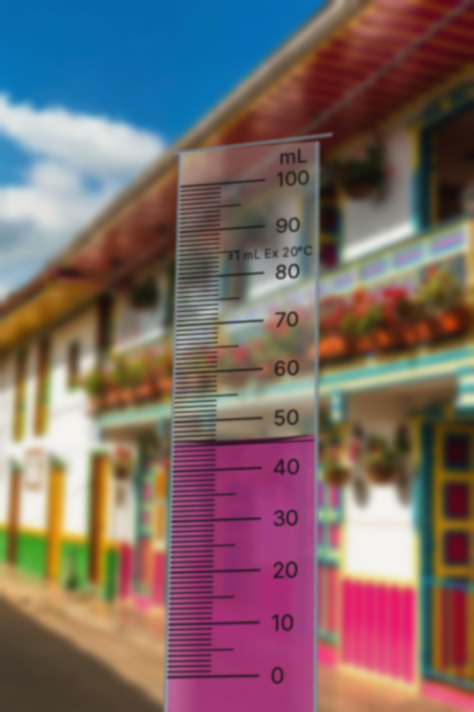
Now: {"value": 45, "unit": "mL"}
